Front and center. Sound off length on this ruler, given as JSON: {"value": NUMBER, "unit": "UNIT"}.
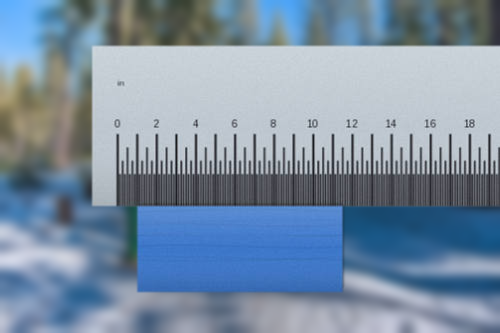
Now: {"value": 10.5, "unit": "in"}
